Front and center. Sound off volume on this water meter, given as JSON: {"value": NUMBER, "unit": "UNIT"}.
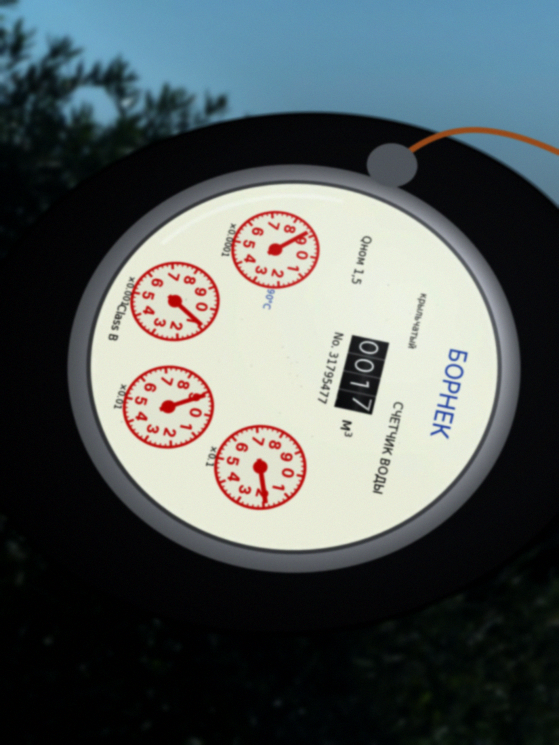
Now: {"value": 17.1908, "unit": "m³"}
